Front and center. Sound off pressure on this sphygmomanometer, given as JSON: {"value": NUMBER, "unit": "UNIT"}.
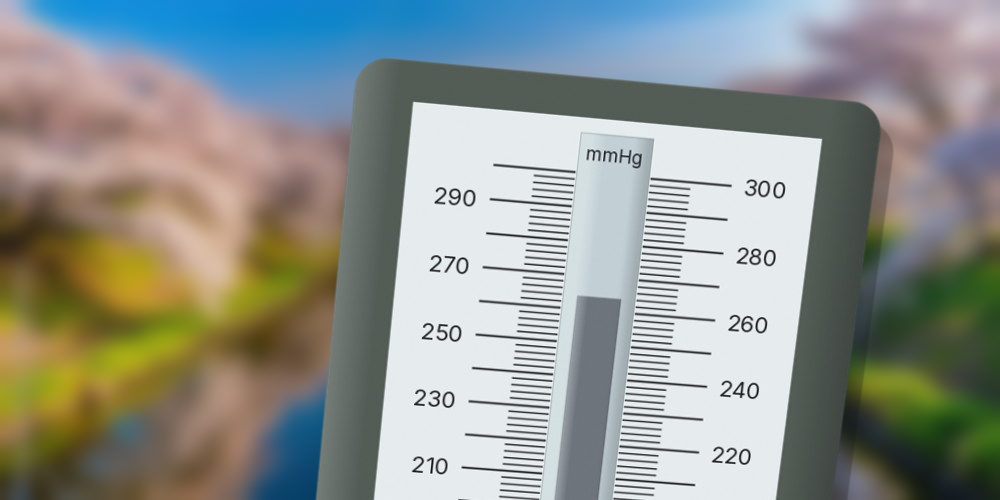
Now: {"value": 264, "unit": "mmHg"}
